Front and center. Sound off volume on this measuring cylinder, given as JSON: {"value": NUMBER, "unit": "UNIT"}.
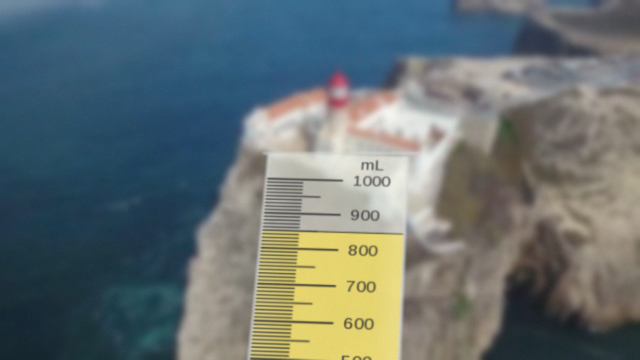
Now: {"value": 850, "unit": "mL"}
